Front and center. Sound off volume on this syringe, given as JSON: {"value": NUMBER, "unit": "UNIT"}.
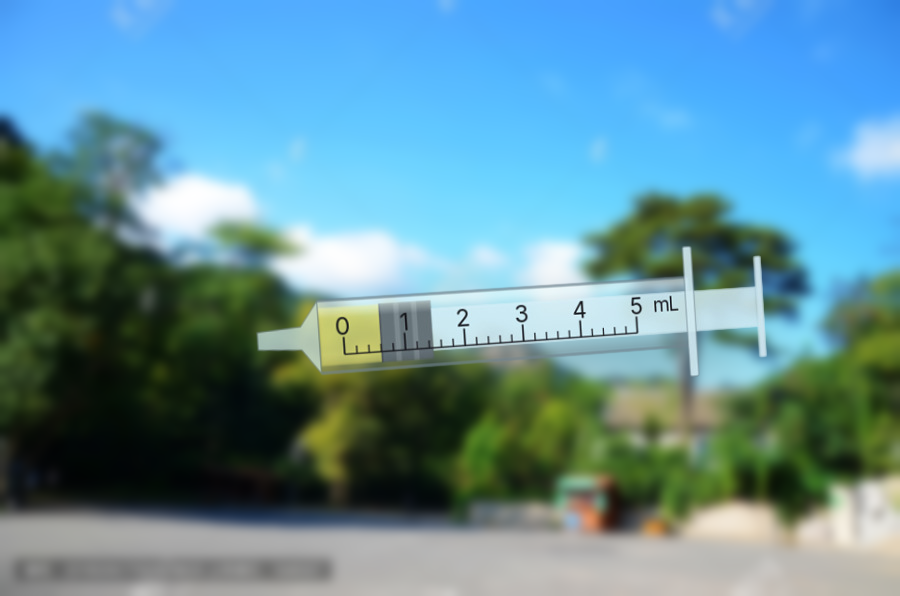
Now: {"value": 0.6, "unit": "mL"}
